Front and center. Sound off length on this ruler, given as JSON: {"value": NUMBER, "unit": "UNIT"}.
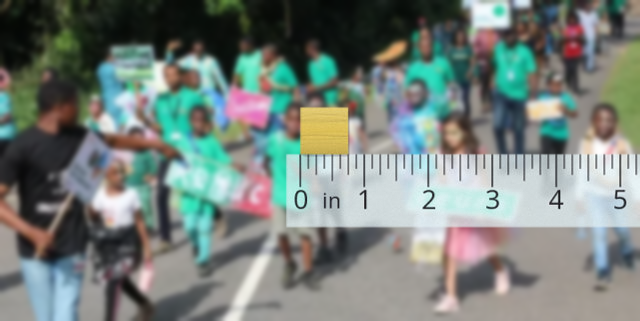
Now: {"value": 0.75, "unit": "in"}
